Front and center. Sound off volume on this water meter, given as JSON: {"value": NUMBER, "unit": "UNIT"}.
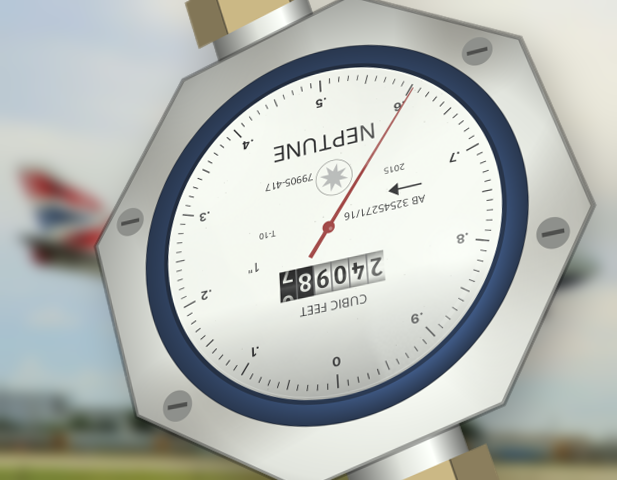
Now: {"value": 240986.60, "unit": "ft³"}
